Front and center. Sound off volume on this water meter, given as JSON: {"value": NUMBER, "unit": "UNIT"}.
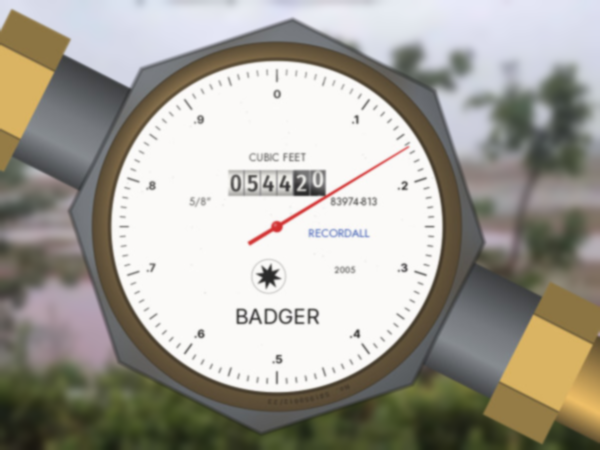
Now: {"value": 54420.16, "unit": "ft³"}
